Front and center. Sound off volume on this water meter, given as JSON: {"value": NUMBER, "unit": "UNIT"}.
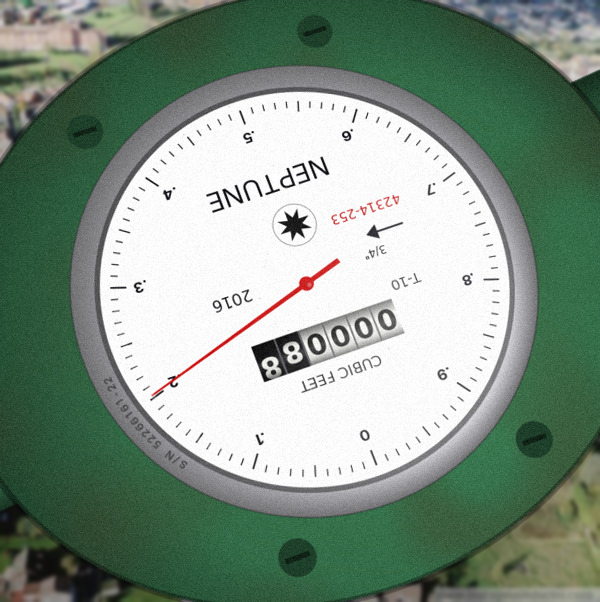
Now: {"value": 88.20, "unit": "ft³"}
